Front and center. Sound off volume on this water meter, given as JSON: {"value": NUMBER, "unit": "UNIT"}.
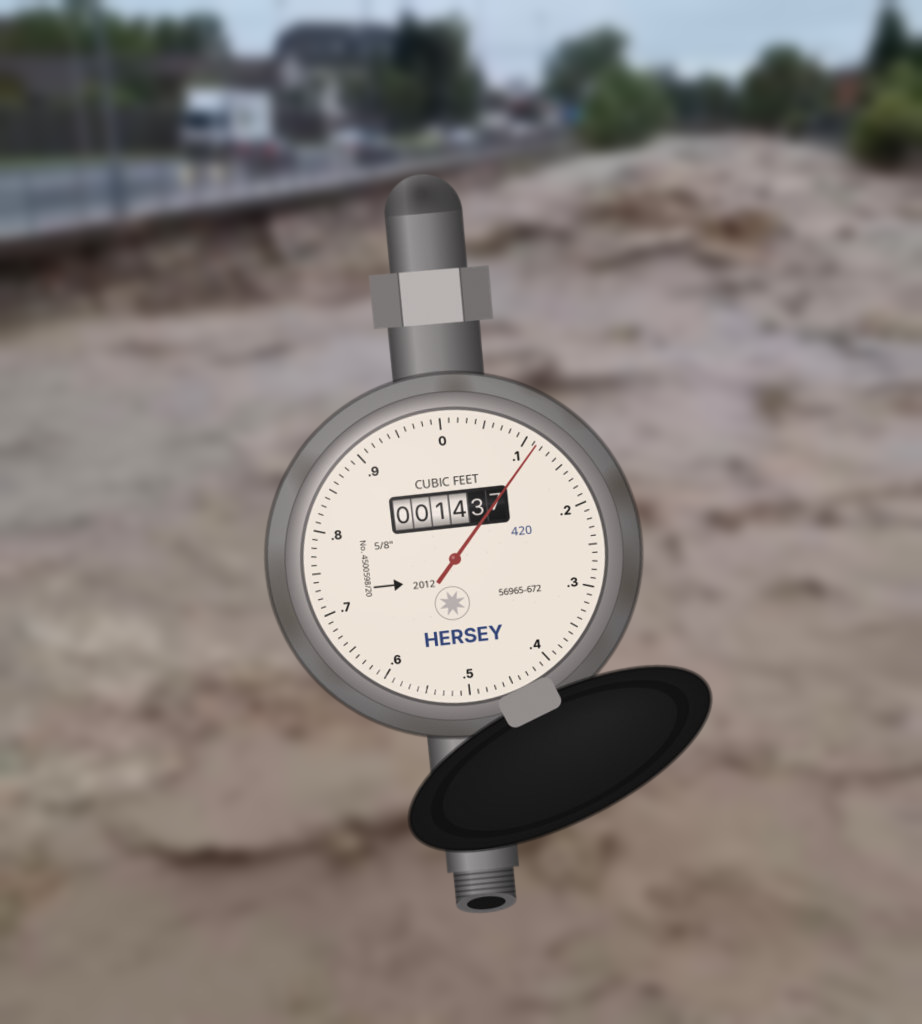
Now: {"value": 1437.11, "unit": "ft³"}
